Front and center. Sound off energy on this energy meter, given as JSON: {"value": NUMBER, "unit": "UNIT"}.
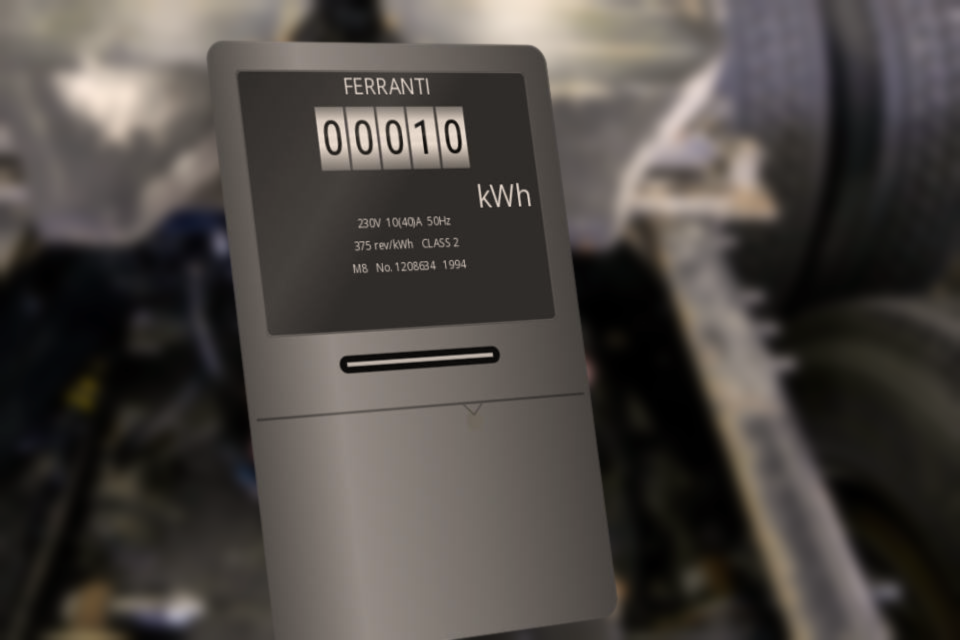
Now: {"value": 10, "unit": "kWh"}
